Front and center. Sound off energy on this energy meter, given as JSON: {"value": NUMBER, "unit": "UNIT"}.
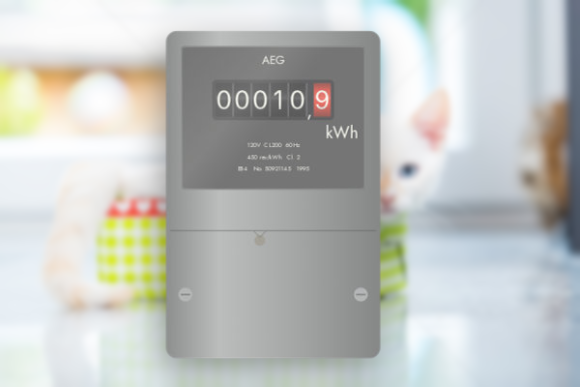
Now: {"value": 10.9, "unit": "kWh"}
